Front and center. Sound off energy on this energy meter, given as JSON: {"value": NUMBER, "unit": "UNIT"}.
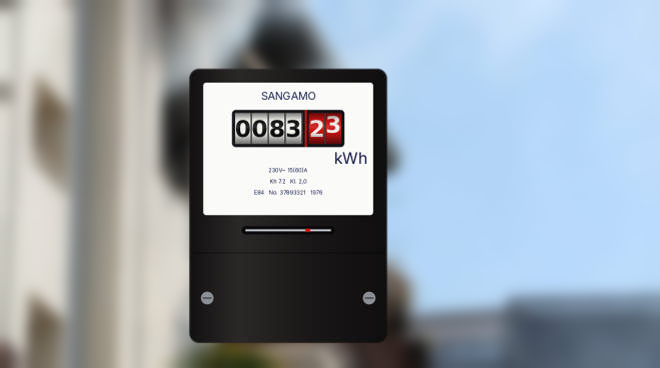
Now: {"value": 83.23, "unit": "kWh"}
